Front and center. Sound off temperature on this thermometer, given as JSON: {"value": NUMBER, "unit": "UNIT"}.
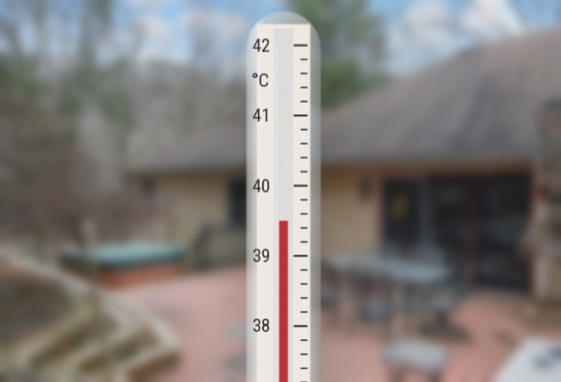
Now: {"value": 39.5, "unit": "°C"}
